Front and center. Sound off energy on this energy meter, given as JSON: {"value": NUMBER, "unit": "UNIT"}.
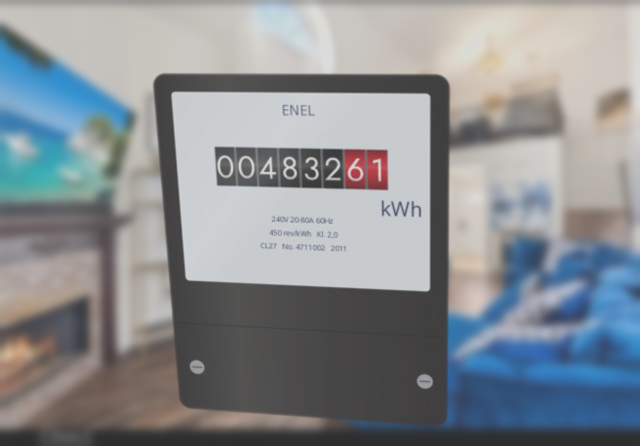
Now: {"value": 4832.61, "unit": "kWh"}
